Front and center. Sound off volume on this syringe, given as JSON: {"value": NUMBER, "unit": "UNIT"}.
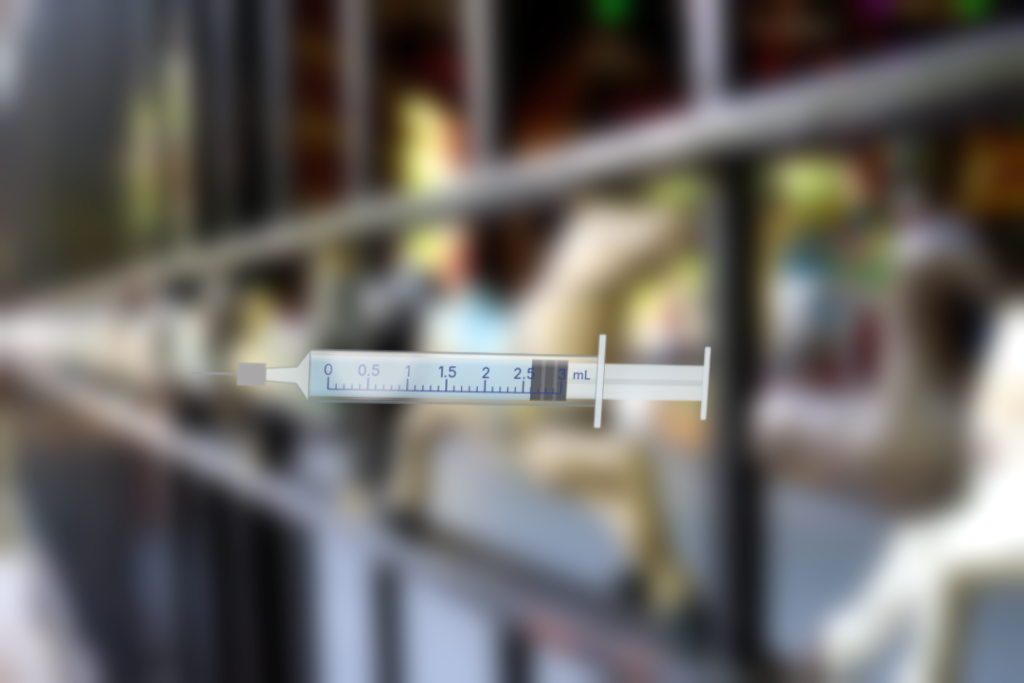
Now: {"value": 2.6, "unit": "mL"}
